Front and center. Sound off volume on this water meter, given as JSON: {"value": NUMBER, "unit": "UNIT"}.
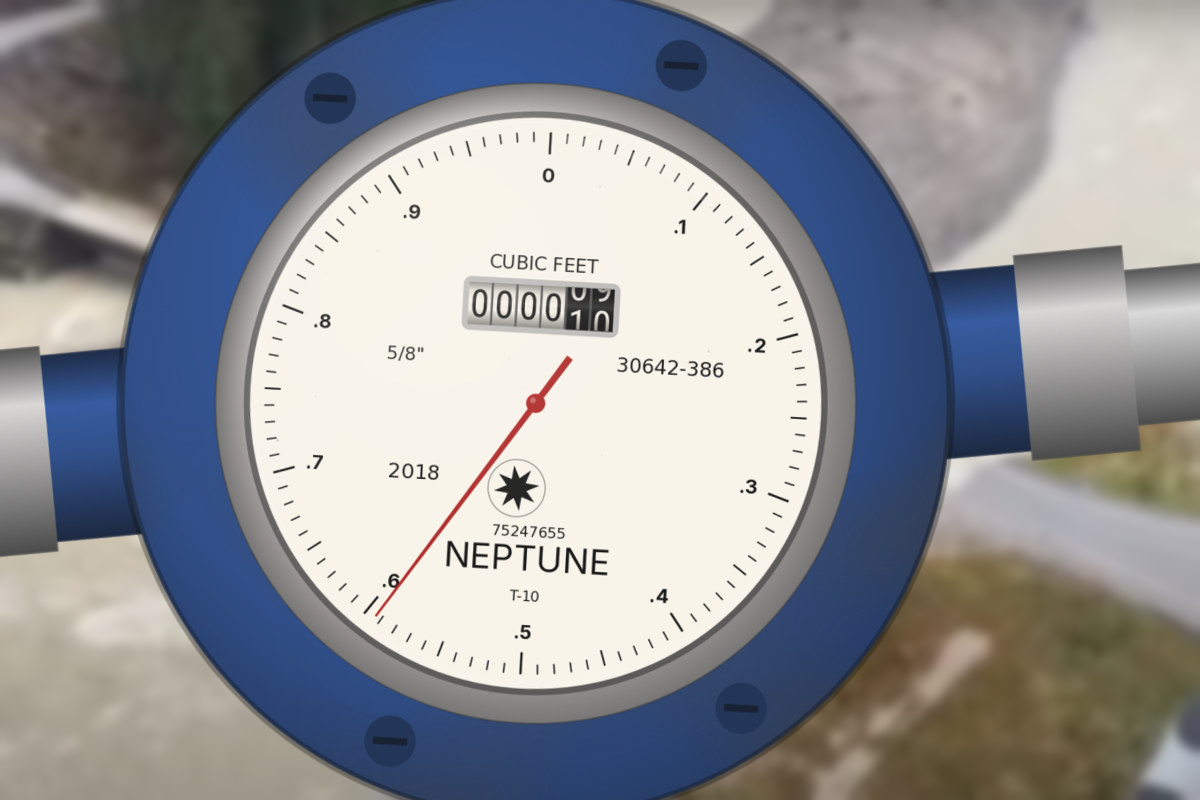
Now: {"value": 9.59, "unit": "ft³"}
